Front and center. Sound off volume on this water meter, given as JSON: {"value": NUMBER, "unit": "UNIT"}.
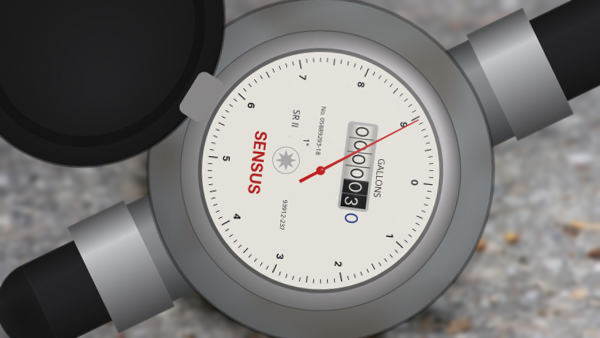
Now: {"value": 29.0, "unit": "gal"}
